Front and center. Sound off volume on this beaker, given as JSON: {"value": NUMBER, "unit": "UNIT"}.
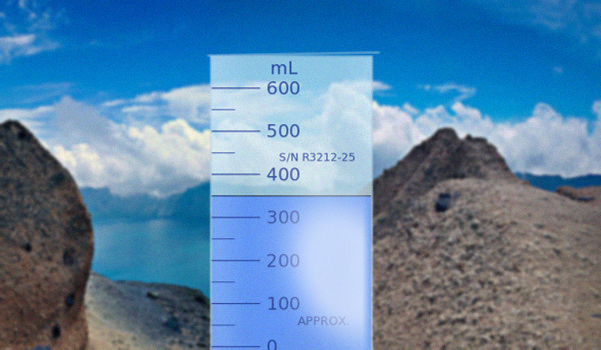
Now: {"value": 350, "unit": "mL"}
